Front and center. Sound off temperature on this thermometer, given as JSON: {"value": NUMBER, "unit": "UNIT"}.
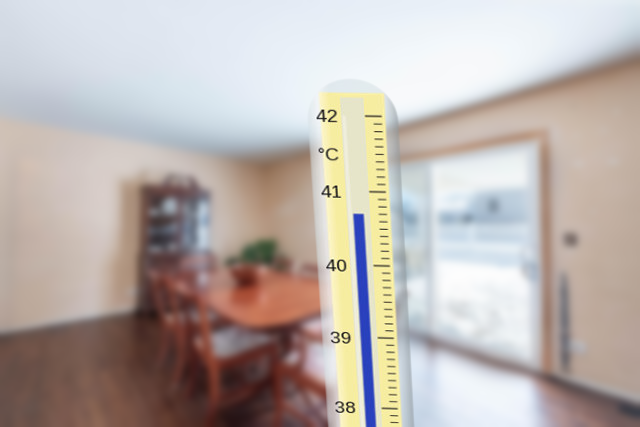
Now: {"value": 40.7, "unit": "°C"}
